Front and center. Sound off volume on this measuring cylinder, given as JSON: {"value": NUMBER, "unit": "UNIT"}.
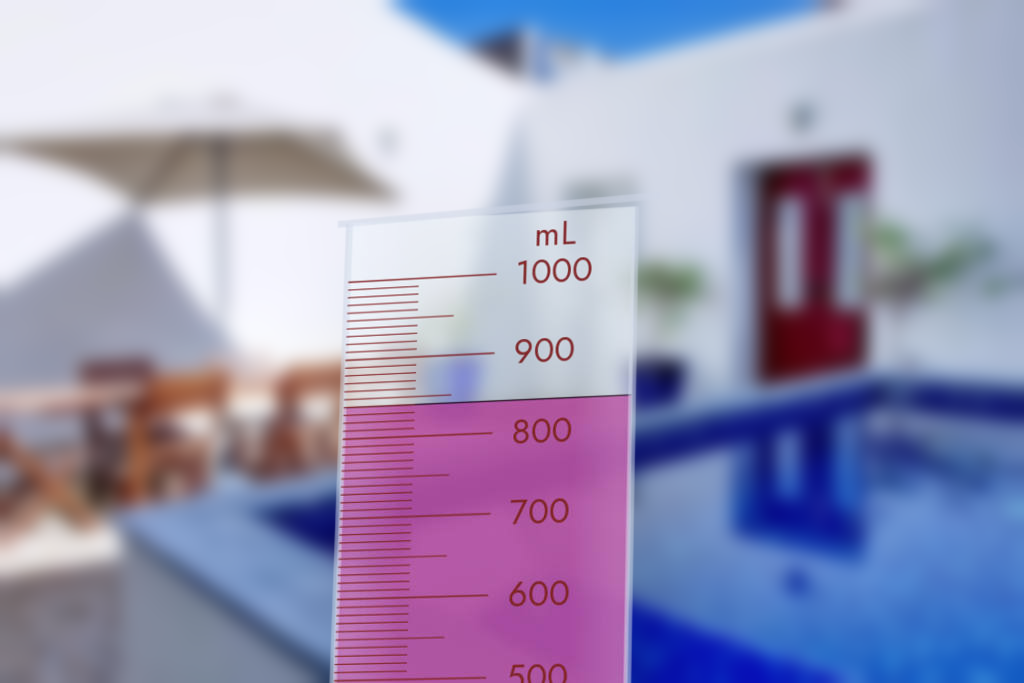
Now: {"value": 840, "unit": "mL"}
